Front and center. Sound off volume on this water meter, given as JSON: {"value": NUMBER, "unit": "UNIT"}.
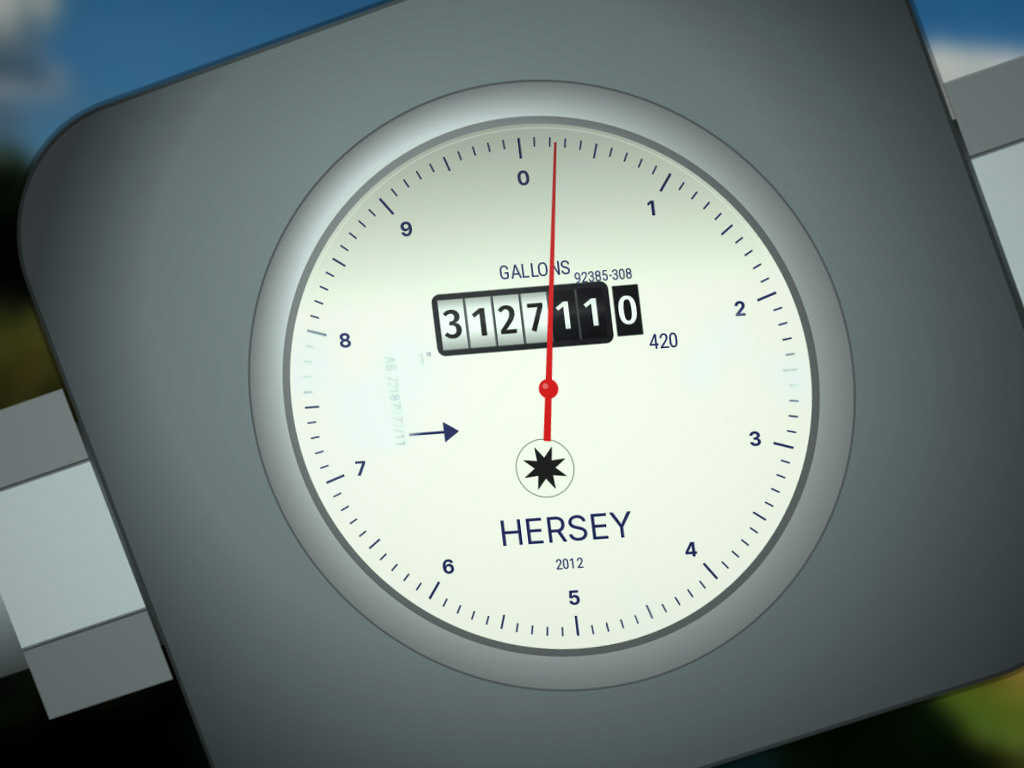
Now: {"value": 3127110.2, "unit": "gal"}
